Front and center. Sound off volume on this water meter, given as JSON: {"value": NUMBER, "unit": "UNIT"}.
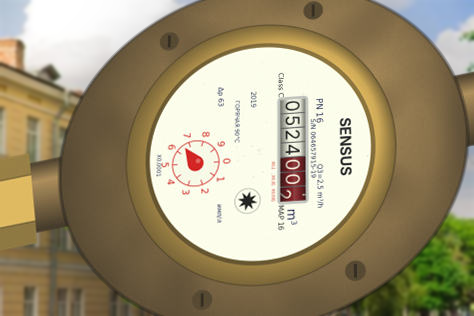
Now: {"value": 524.0016, "unit": "m³"}
